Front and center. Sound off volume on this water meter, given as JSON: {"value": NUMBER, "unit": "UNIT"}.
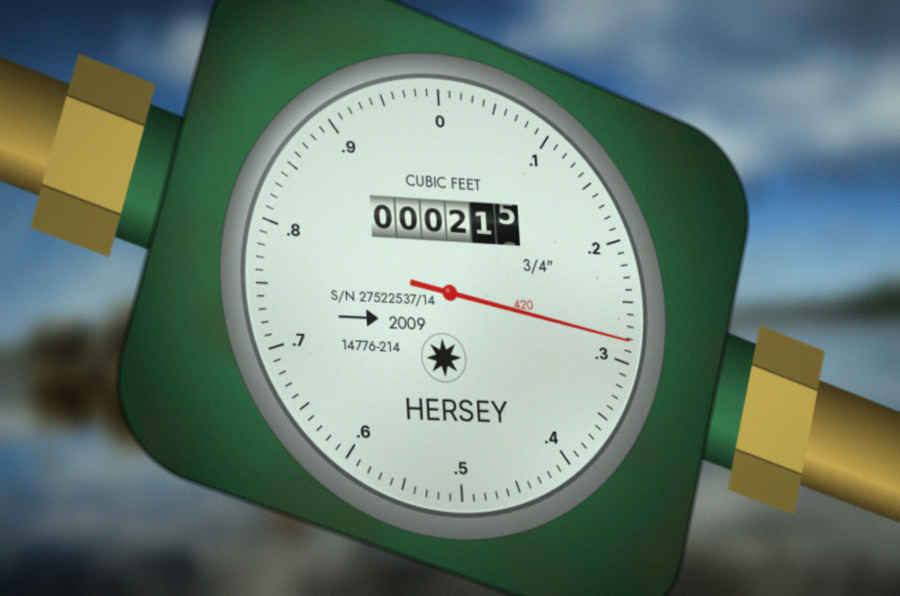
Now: {"value": 215.28, "unit": "ft³"}
